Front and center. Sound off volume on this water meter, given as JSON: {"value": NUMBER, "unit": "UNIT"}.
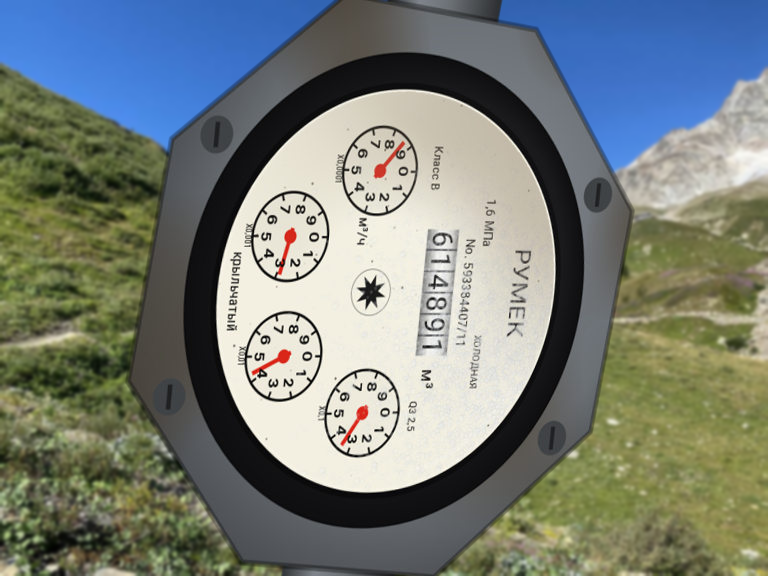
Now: {"value": 614891.3428, "unit": "m³"}
